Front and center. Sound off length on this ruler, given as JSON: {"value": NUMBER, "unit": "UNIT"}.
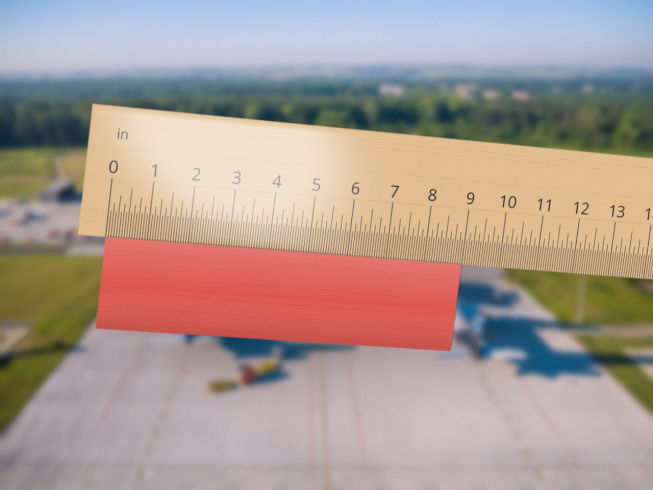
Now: {"value": 9, "unit": "in"}
